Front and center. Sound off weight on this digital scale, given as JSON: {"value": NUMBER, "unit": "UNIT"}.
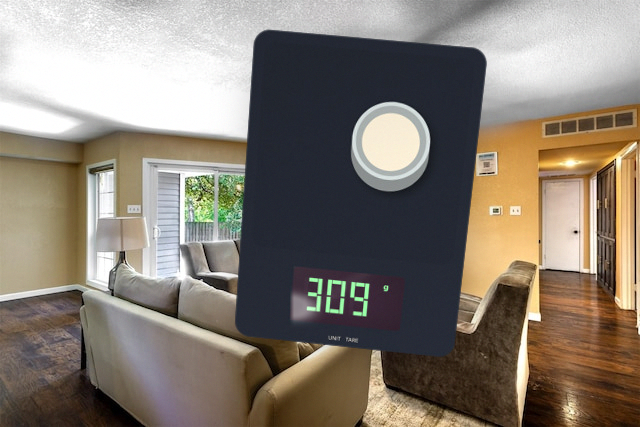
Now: {"value": 309, "unit": "g"}
